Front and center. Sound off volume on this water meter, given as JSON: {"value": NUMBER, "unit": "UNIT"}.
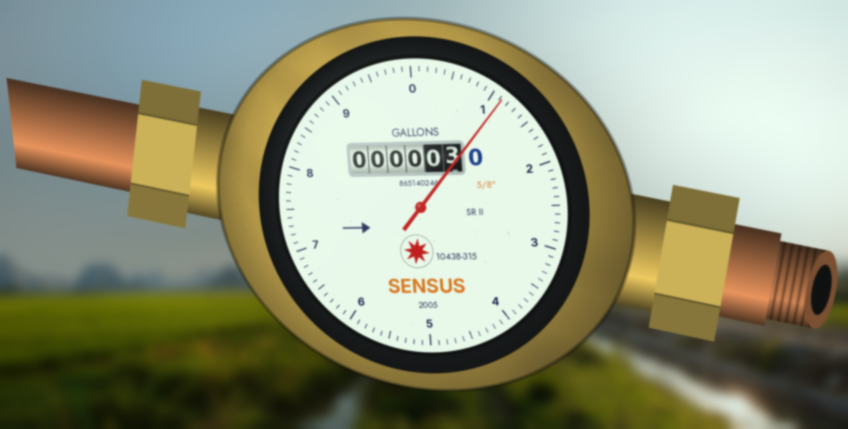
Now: {"value": 31.1, "unit": "gal"}
